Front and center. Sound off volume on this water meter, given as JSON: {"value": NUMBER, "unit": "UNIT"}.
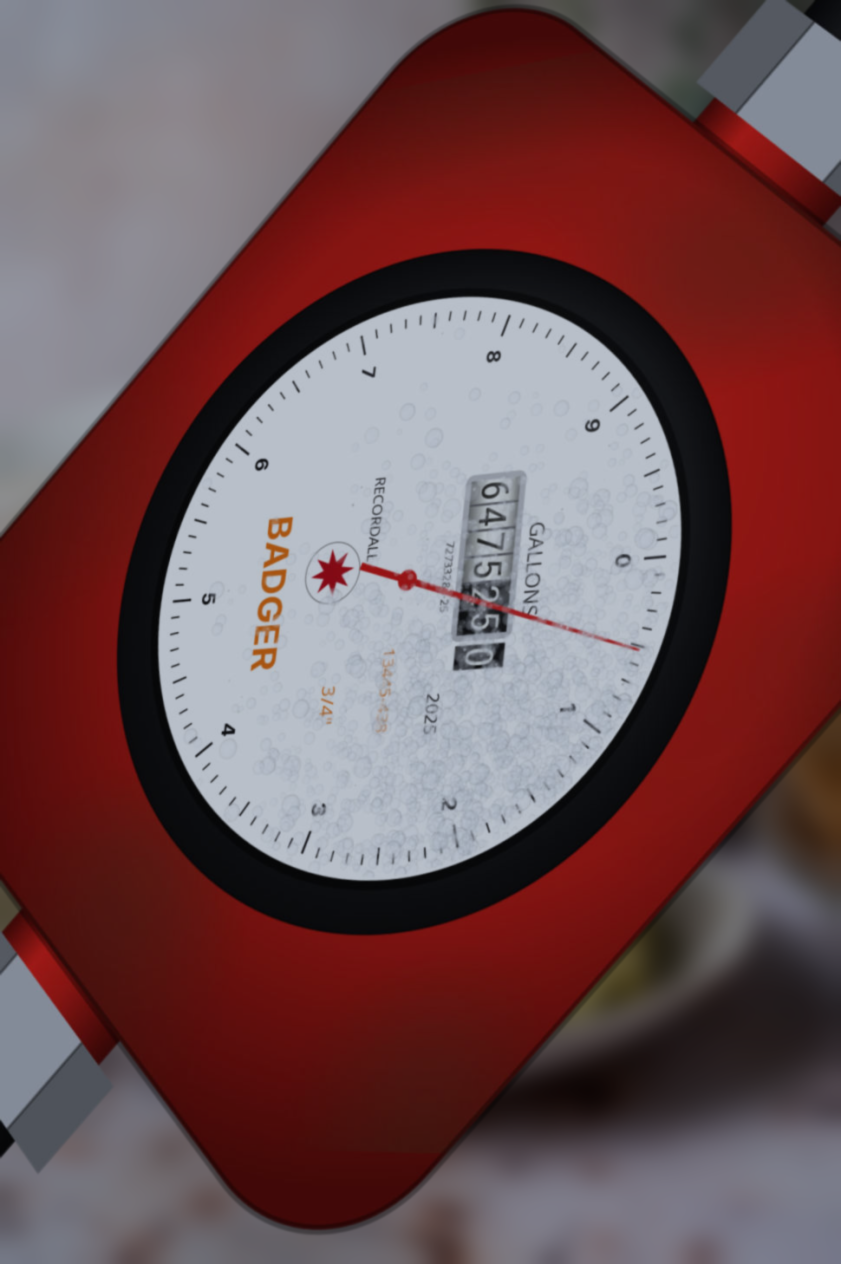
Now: {"value": 6475250.5, "unit": "gal"}
